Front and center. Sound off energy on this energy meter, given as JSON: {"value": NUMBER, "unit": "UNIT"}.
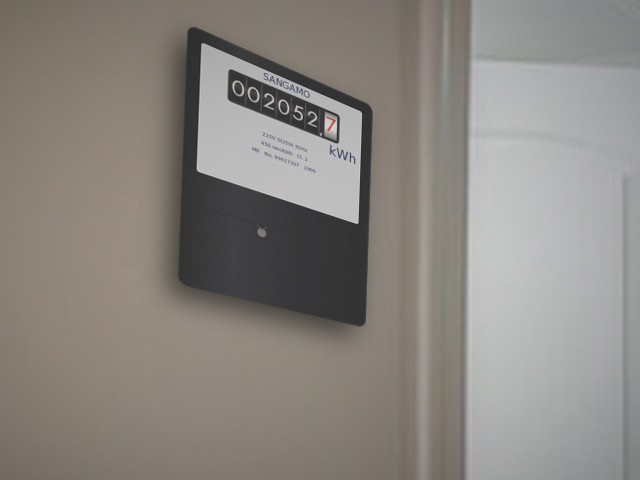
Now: {"value": 2052.7, "unit": "kWh"}
